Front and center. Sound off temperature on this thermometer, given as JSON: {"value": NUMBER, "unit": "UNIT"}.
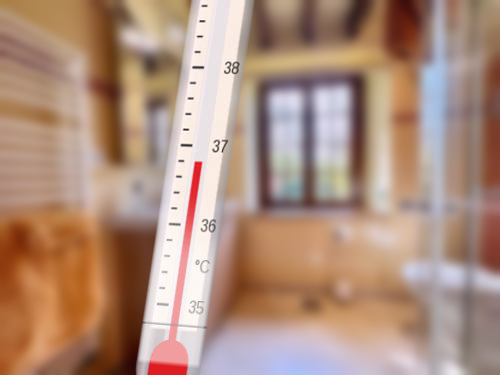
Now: {"value": 36.8, "unit": "°C"}
